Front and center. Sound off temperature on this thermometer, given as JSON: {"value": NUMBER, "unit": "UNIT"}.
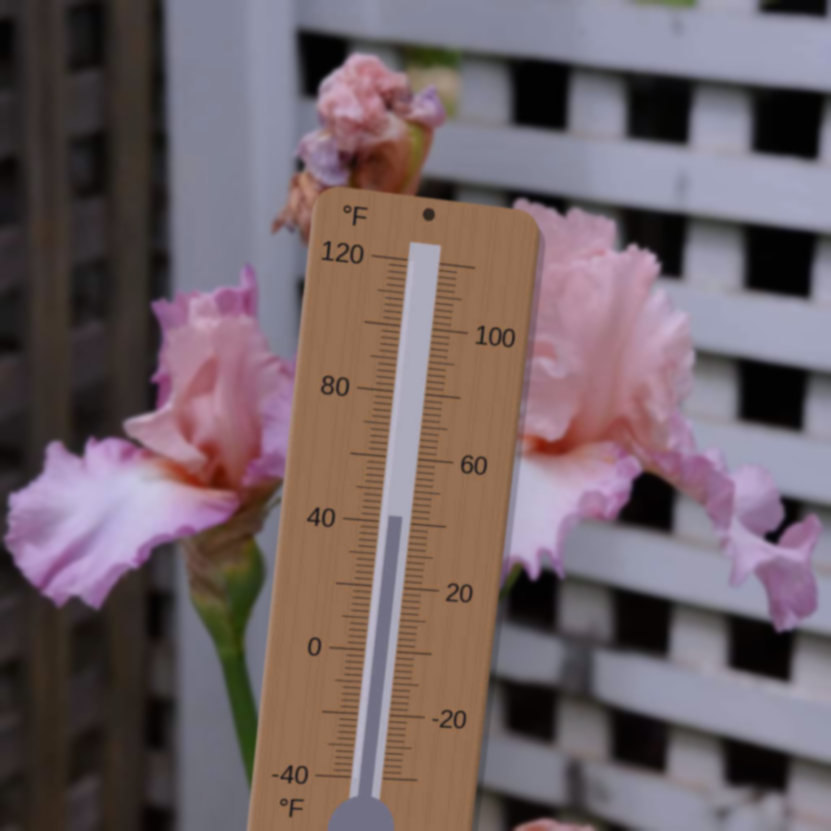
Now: {"value": 42, "unit": "°F"}
